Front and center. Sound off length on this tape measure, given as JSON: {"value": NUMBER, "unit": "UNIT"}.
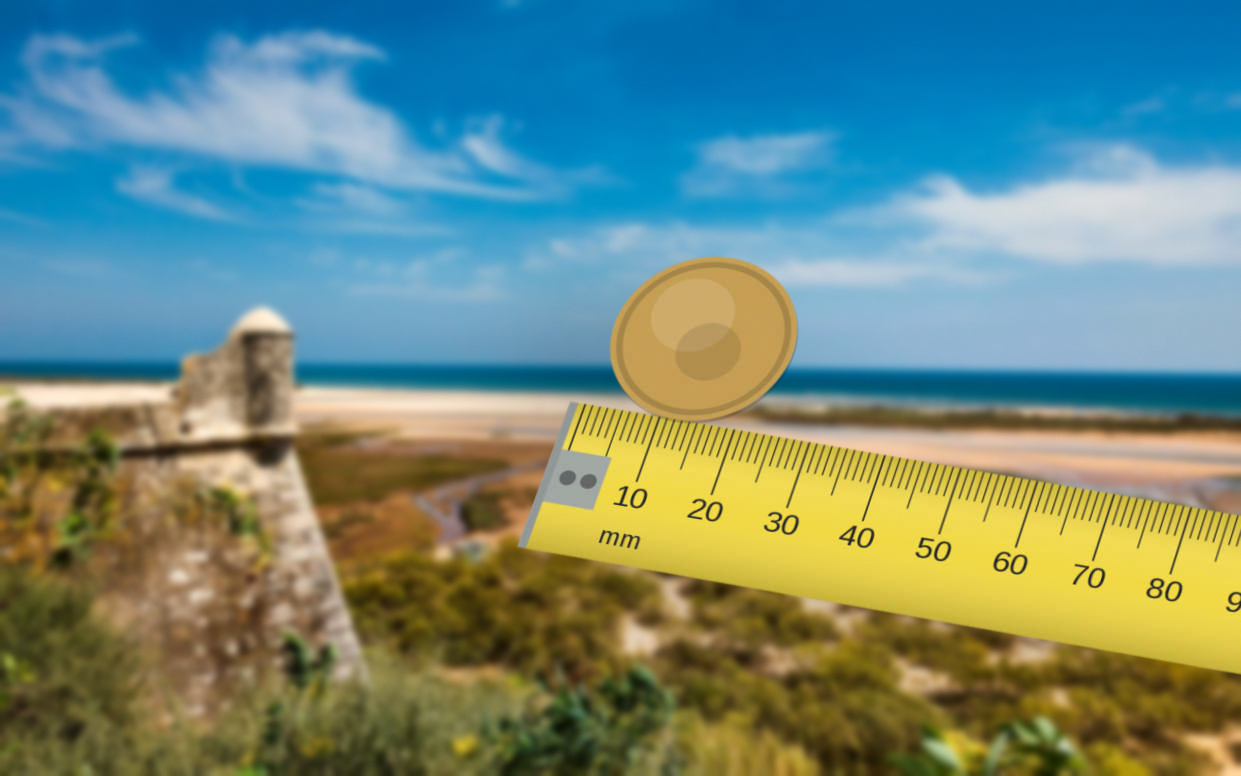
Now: {"value": 24, "unit": "mm"}
